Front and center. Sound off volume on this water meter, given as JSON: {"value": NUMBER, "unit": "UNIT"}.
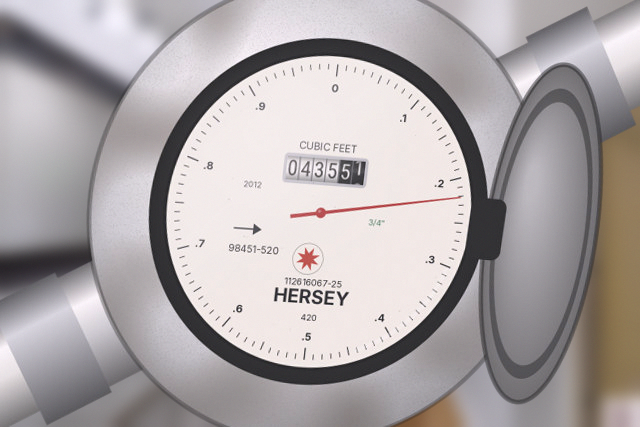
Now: {"value": 43551.22, "unit": "ft³"}
